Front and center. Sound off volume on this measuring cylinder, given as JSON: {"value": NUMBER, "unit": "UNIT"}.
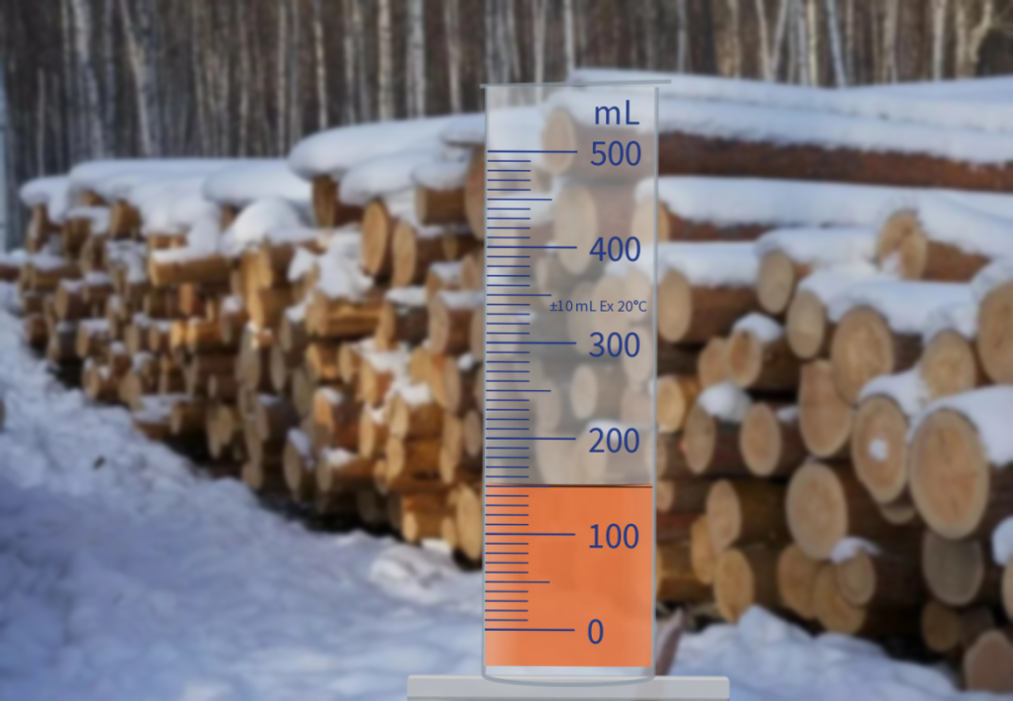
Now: {"value": 150, "unit": "mL"}
